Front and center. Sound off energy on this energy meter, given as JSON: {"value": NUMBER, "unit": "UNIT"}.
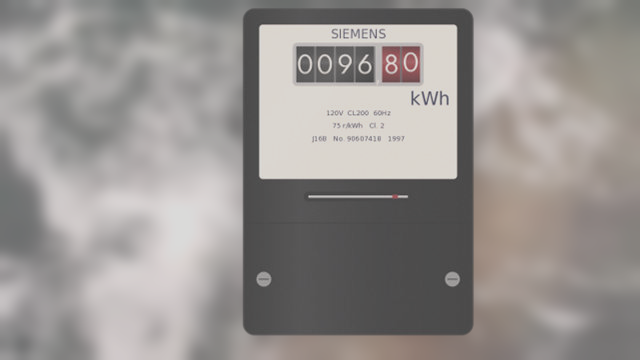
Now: {"value": 96.80, "unit": "kWh"}
